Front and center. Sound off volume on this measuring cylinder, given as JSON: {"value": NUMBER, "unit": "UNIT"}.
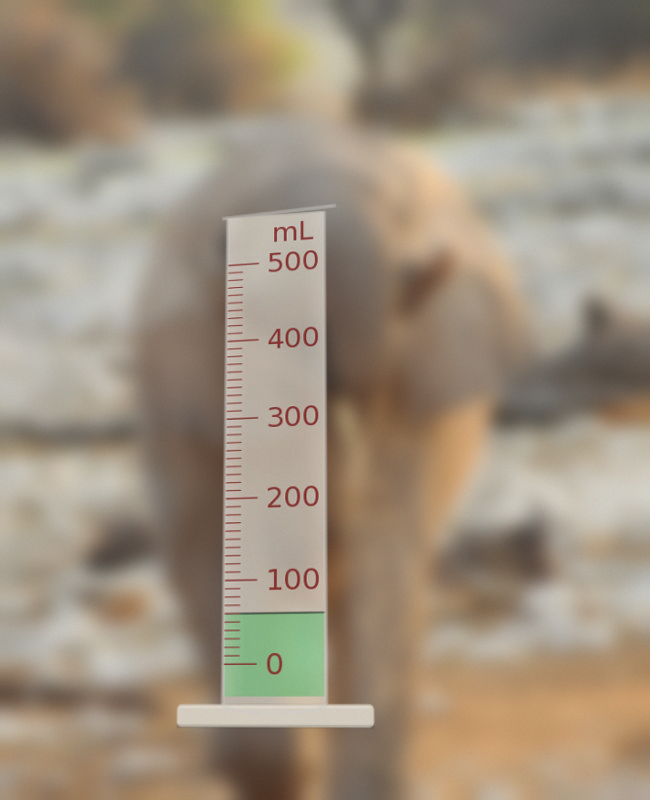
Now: {"value": 60, "unit": "mL"}
